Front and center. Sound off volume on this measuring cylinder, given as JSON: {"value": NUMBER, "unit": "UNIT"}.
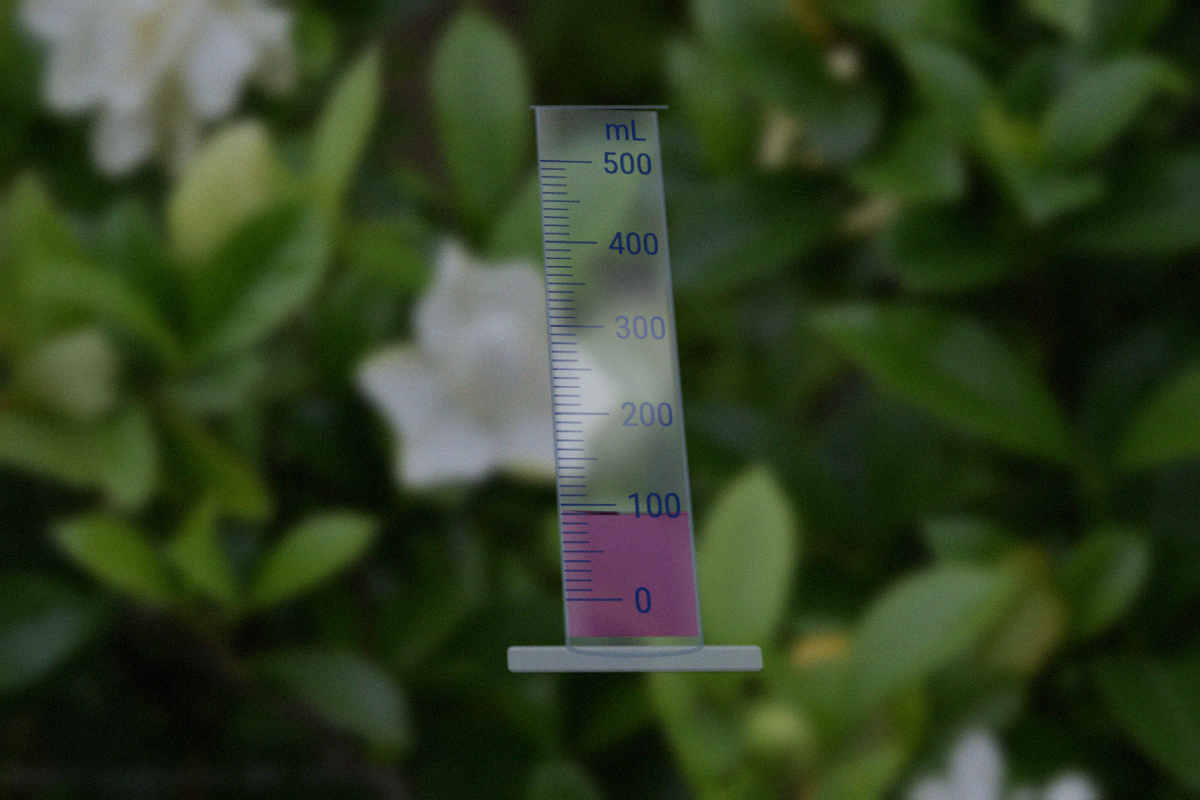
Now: {"value": 90, "unit": "mL"}
